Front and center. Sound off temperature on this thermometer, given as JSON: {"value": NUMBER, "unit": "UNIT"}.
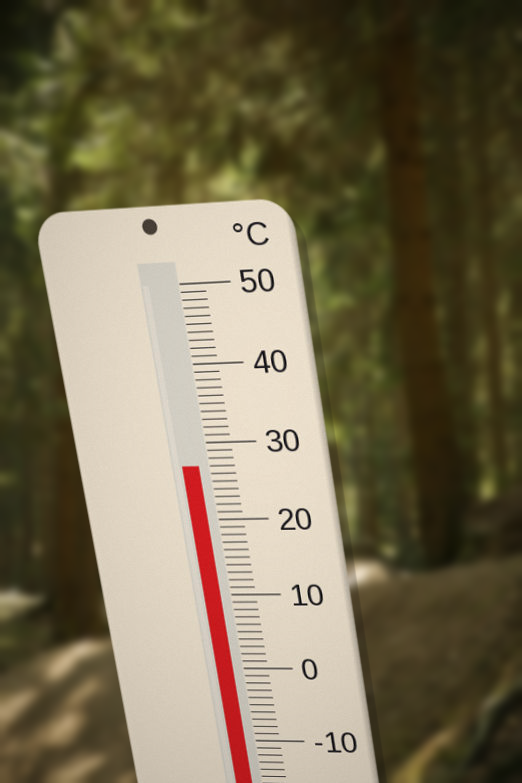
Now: {"value": 27, "unit": "°C"}
